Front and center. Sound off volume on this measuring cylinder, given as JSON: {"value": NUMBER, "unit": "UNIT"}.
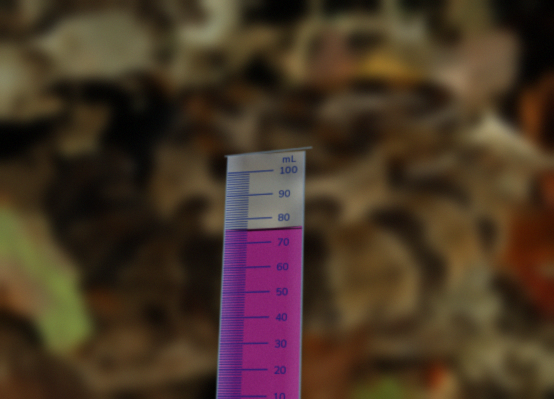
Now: {"value": 75, "unit": "mL"}
